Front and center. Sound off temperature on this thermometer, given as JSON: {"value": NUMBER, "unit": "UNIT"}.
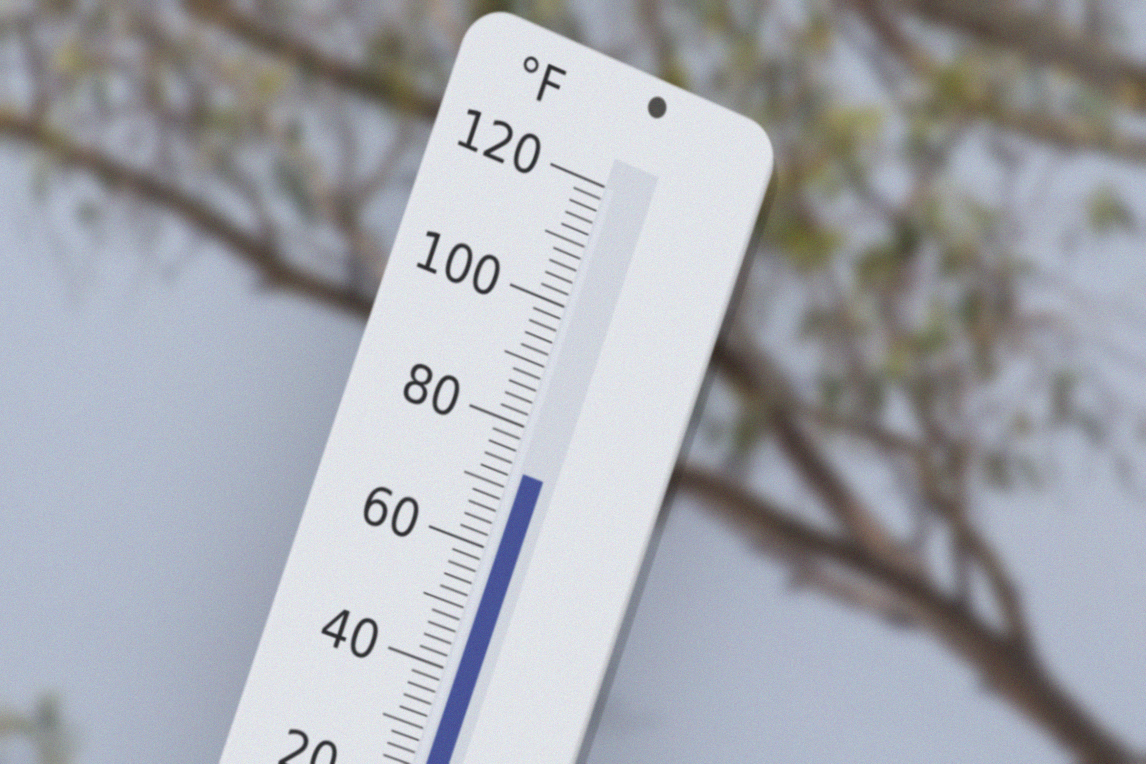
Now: {"value": 73, "unit": "°F"}
